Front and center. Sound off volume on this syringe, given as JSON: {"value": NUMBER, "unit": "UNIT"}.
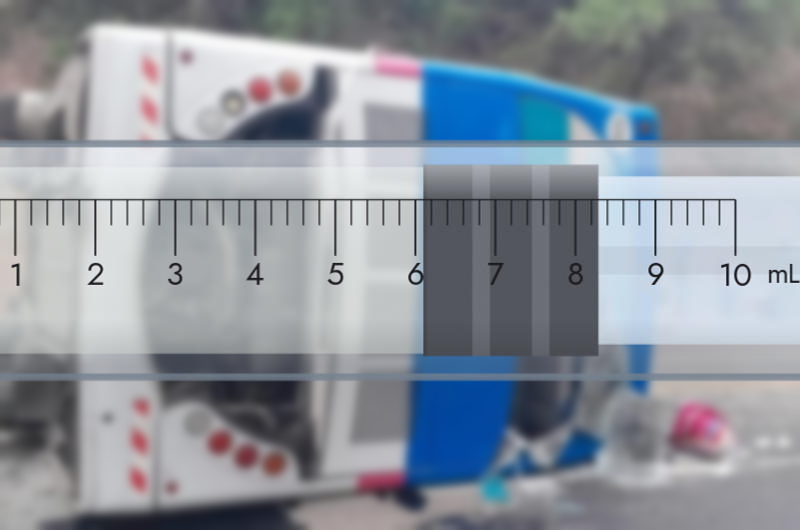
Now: {"value": 6.1, "unit": "mL"}
